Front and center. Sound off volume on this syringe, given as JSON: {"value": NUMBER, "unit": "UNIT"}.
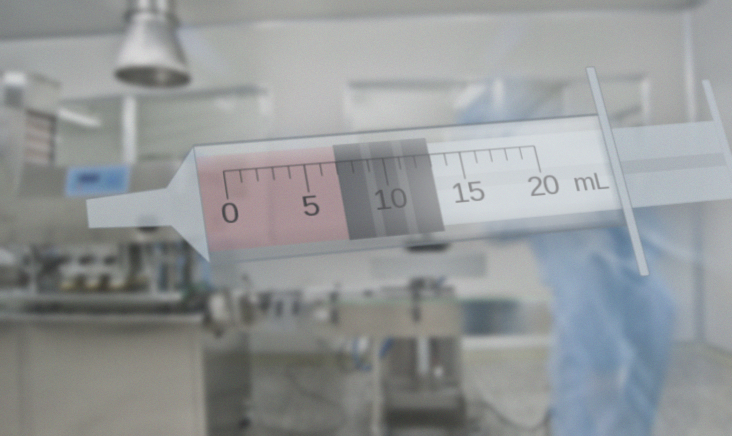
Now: {"value": 7, "unit": "mL"}
